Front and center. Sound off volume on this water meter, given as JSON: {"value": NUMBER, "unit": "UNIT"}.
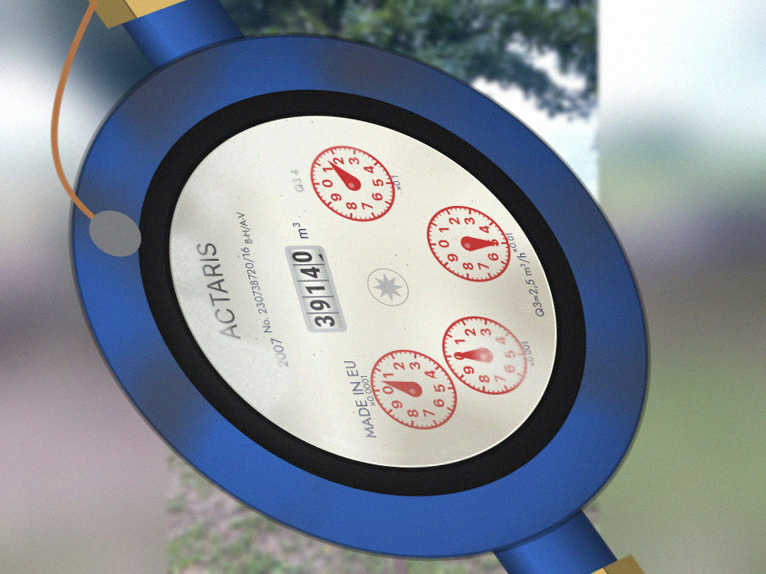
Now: {"value": 39140.1500, "unit": "m³"}
